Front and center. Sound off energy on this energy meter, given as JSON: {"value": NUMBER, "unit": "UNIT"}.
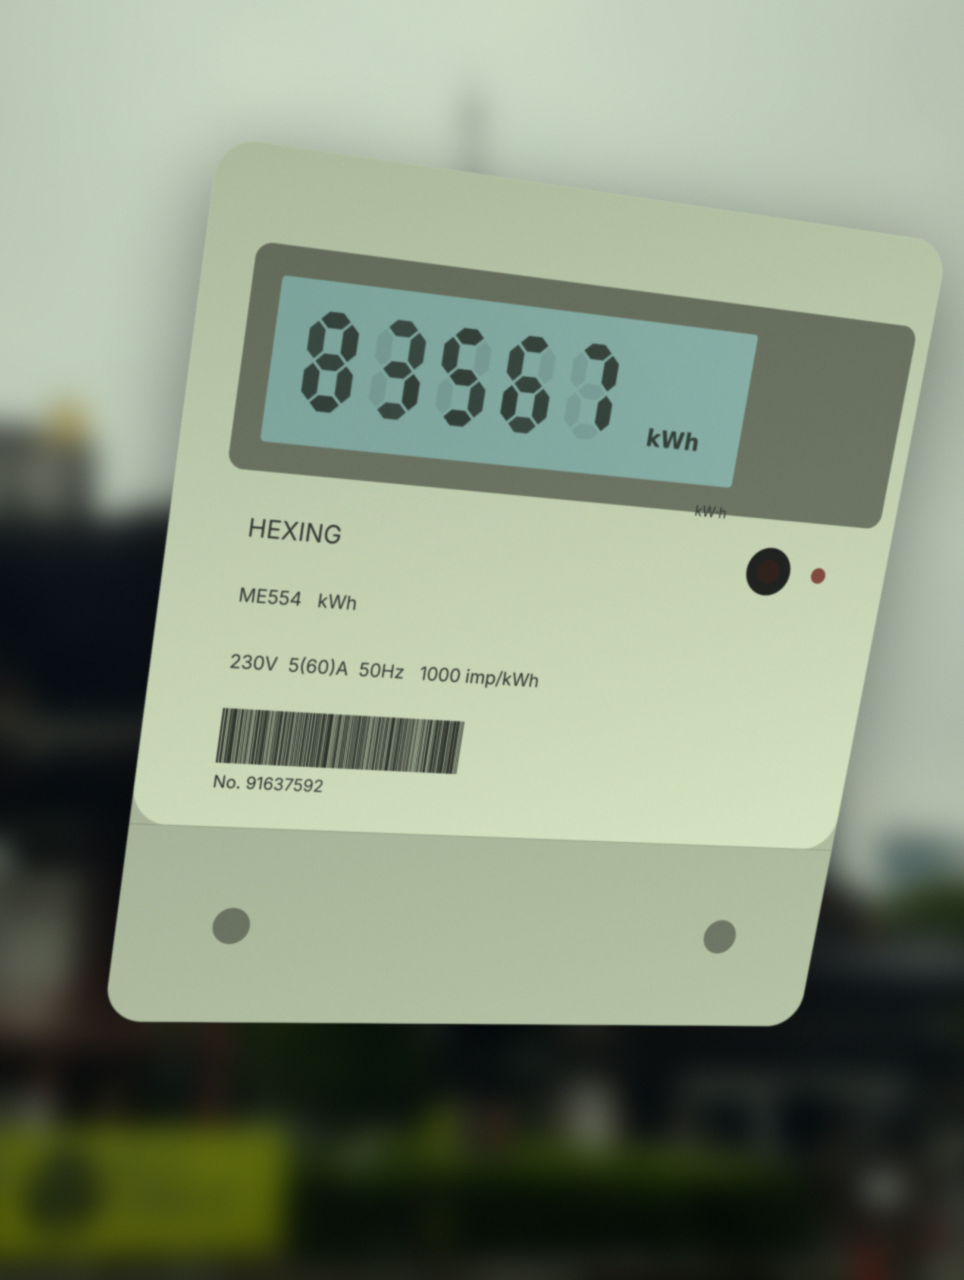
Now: {"value": 83567, "unit": "kWh"}
